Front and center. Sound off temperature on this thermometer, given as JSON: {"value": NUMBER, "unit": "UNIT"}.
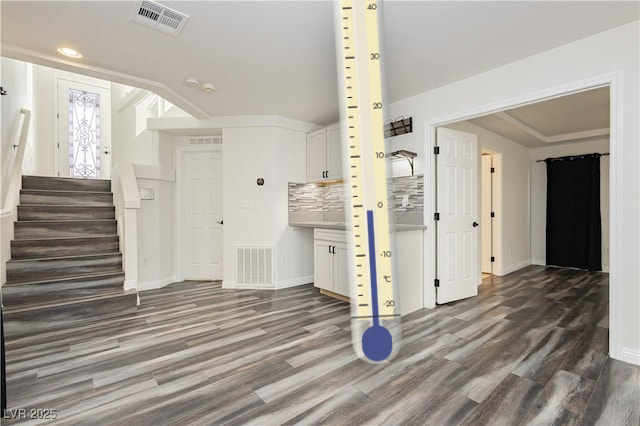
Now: {"value": -1, "unit": "°C"}
